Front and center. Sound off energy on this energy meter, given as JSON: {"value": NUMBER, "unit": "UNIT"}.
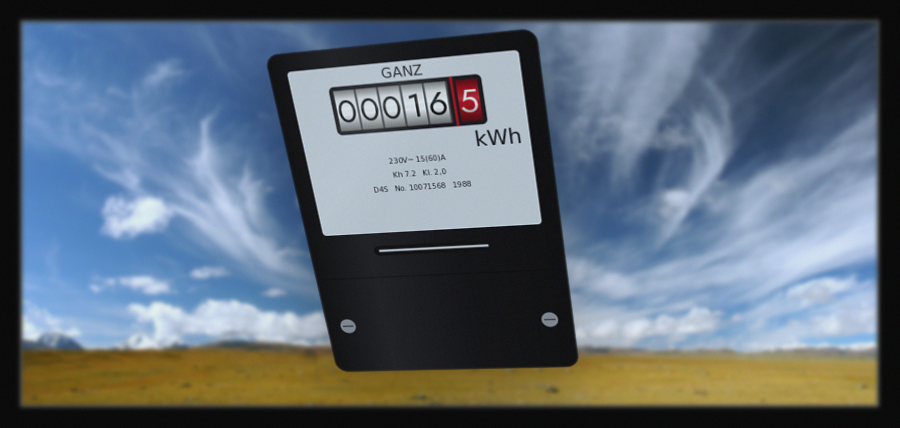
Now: {"value": 16.5, "unit": "kWh"}
